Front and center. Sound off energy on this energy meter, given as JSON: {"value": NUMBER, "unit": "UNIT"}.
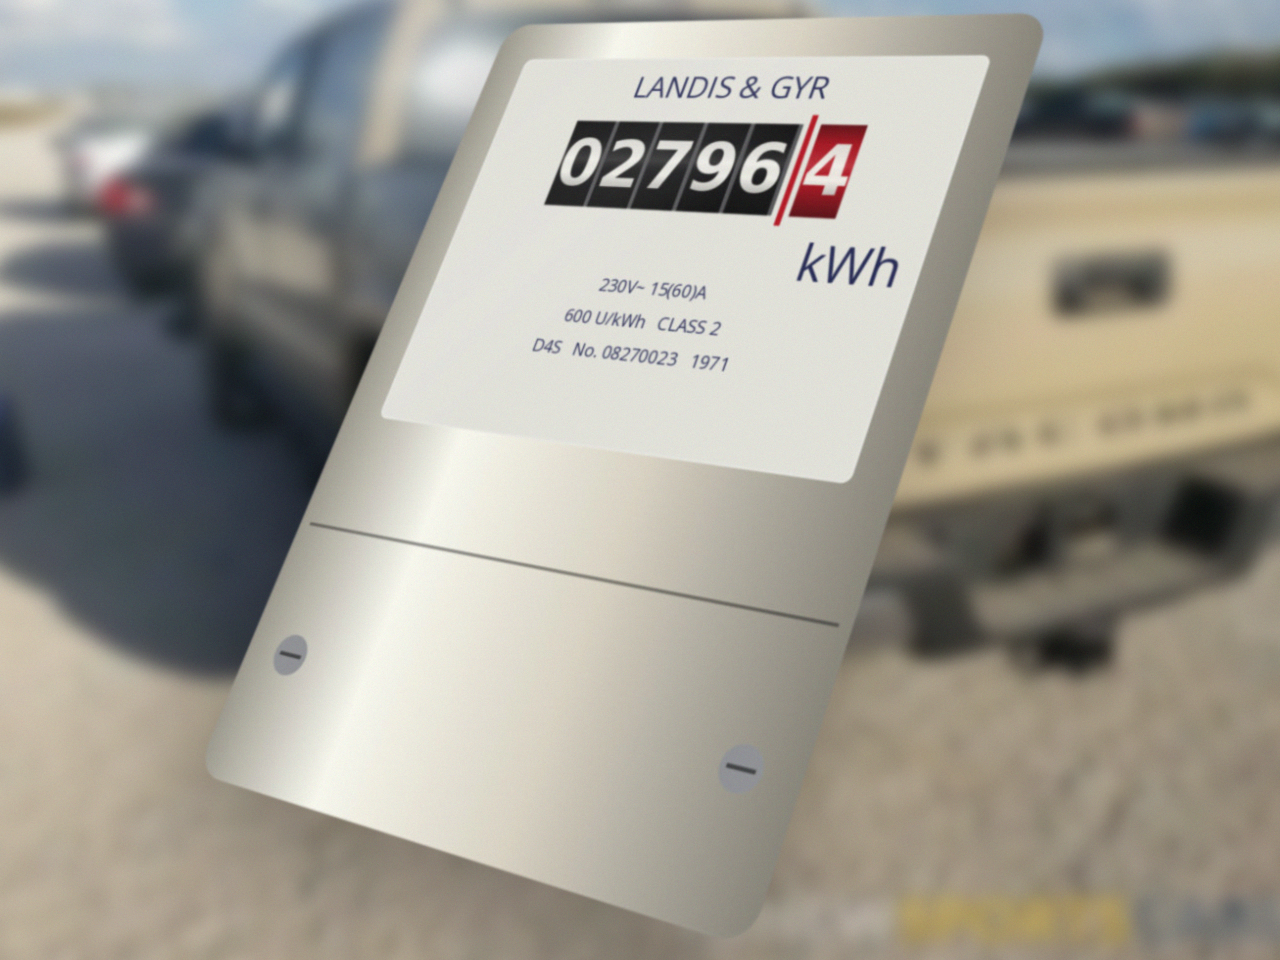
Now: {"value": 2796.4, "unit": "kWh"}
